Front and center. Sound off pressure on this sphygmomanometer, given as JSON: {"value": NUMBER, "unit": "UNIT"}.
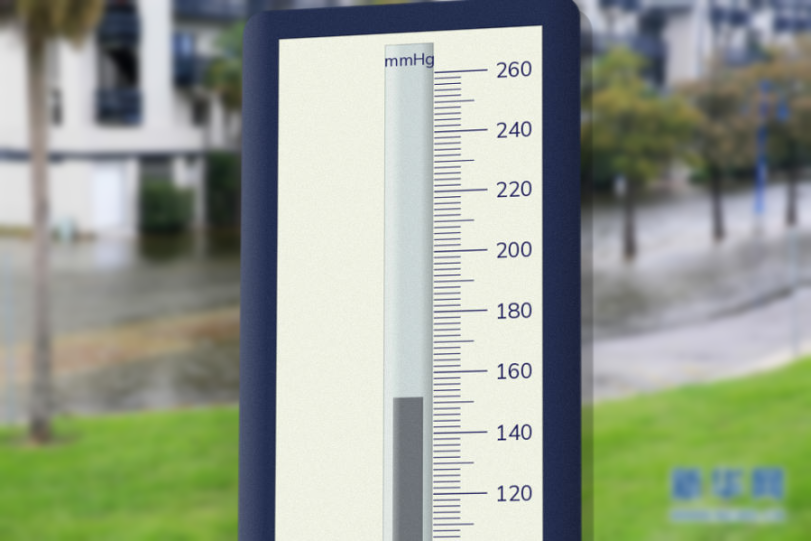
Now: {"value": 152, "unit": "mmHg"}
